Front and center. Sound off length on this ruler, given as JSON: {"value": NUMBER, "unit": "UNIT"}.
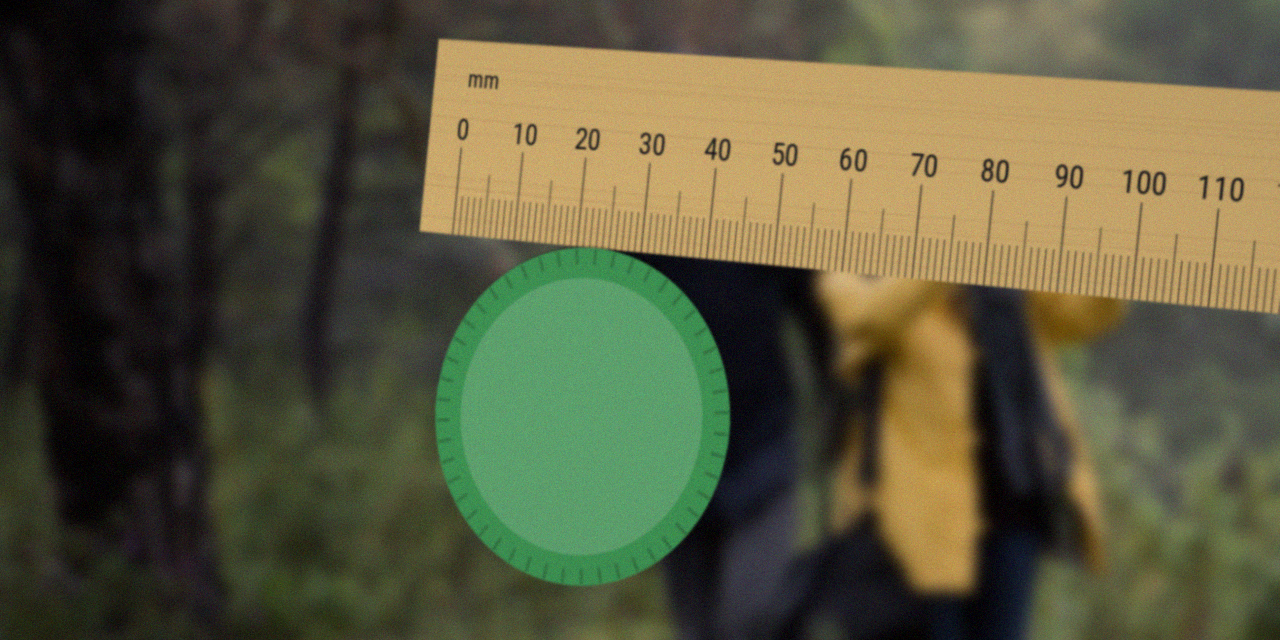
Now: {"value": 46, "unit": "mm"}
